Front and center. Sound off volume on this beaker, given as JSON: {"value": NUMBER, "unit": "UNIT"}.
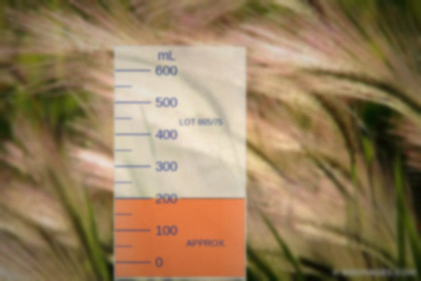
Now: {"value": 200, "unit": "mL"}
